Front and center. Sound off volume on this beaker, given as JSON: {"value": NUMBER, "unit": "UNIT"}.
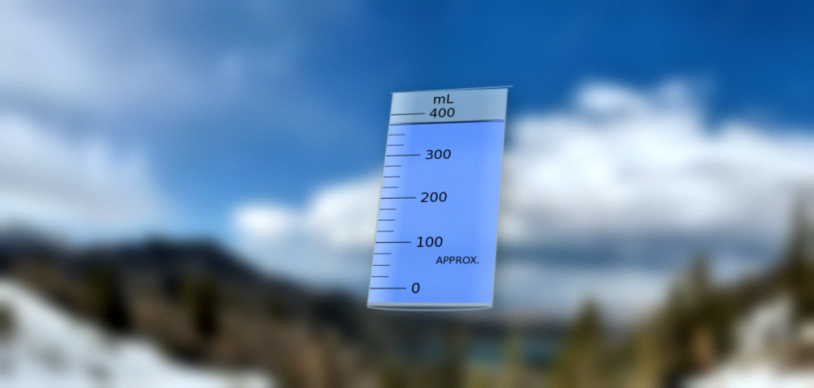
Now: {"value": 375, "unit": "mL"}
